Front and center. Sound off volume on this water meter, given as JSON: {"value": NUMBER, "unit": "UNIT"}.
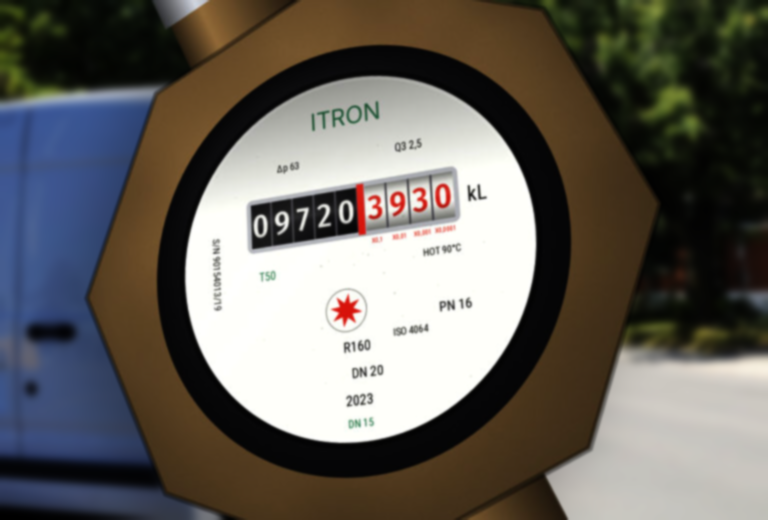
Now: {"value": 9720.3930, "unit": "kL"}
